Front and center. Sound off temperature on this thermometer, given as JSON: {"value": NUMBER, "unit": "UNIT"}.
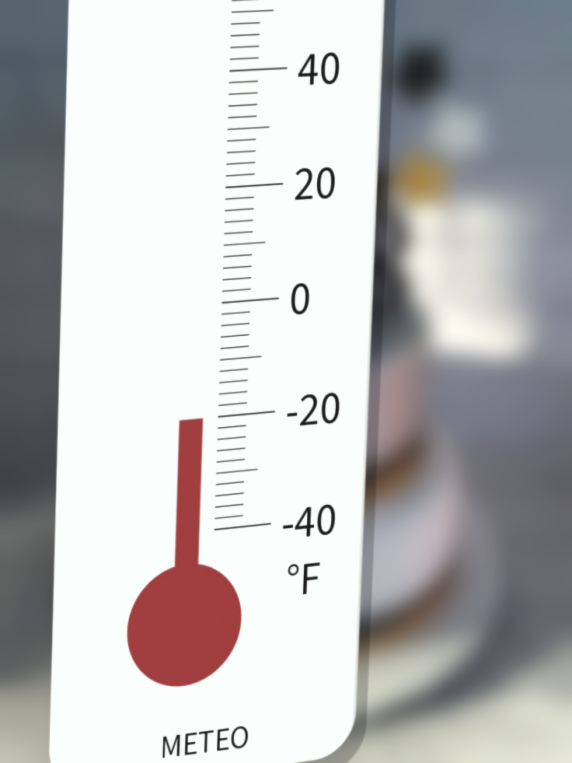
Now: {"value": -20, "unit": "°F"}
